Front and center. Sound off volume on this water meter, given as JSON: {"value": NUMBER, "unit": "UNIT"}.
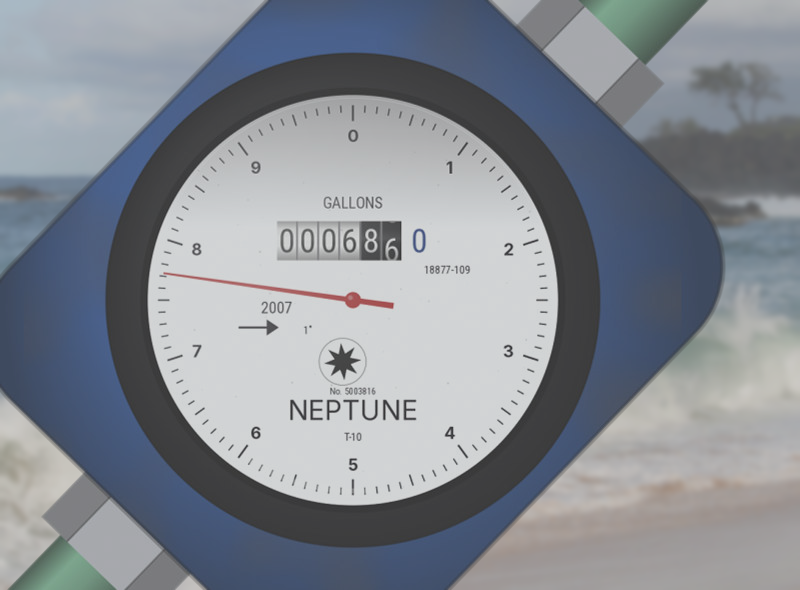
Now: {"value": 6857.7, "unit": "gal"}
